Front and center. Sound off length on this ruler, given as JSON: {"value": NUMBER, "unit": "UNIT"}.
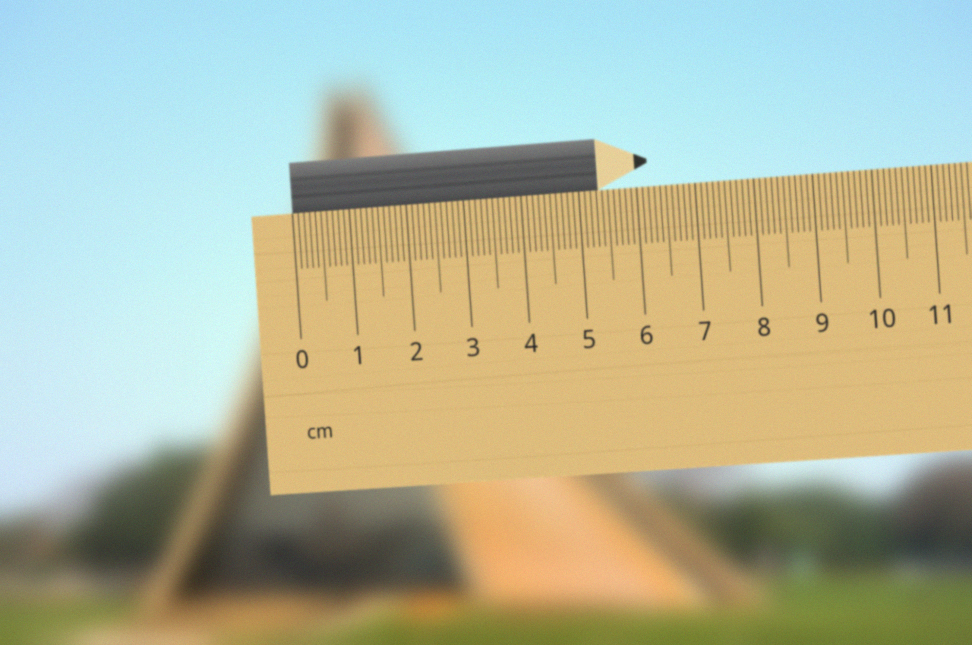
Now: {"value": 6.2, "unit": "cm"}
